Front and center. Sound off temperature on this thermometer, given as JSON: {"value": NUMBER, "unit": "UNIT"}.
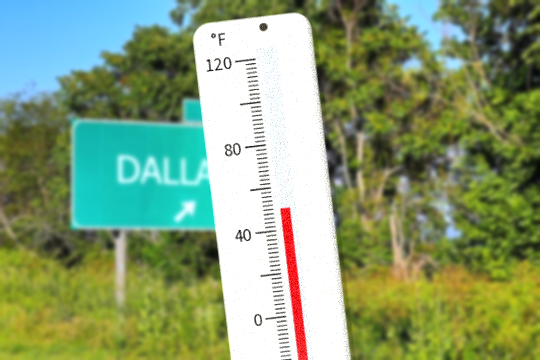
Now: {"value": 50, "unit": "°F"}
